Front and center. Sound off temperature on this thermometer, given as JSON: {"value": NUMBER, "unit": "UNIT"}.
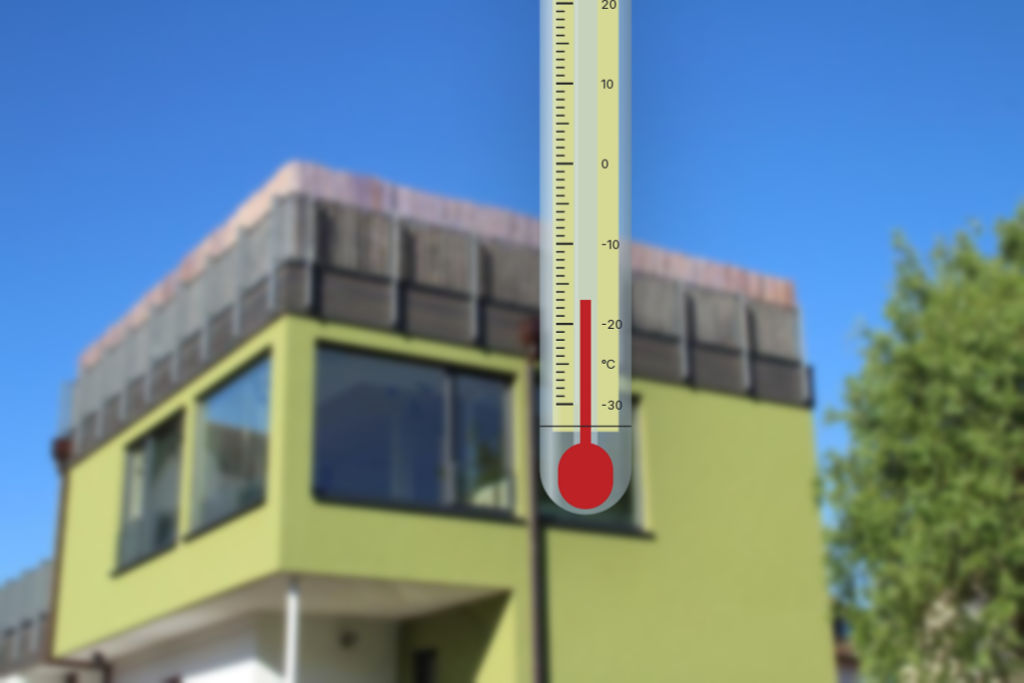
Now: {"value": -17, "unit": "°C"}
